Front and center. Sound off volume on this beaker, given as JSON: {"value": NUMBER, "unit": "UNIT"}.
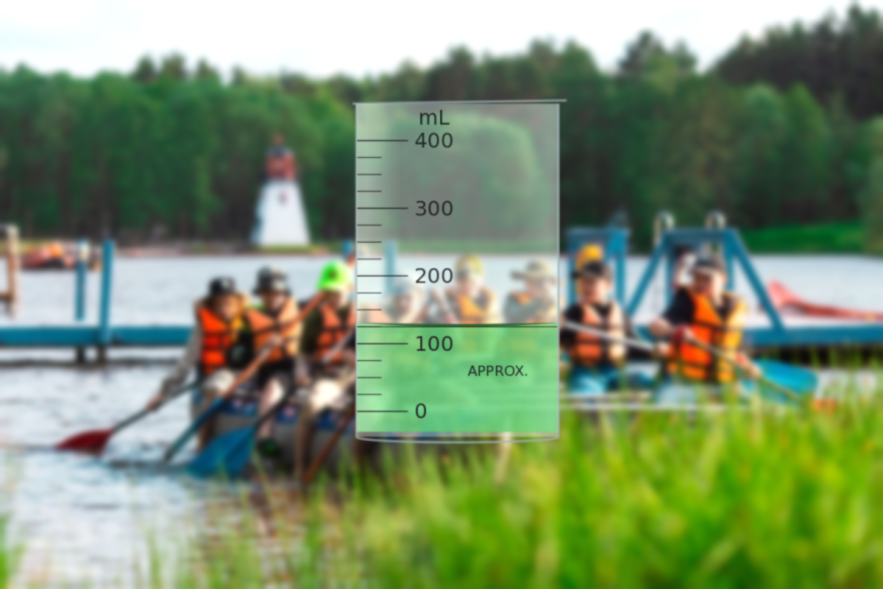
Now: {"value": 125, "unit": "mL"}
